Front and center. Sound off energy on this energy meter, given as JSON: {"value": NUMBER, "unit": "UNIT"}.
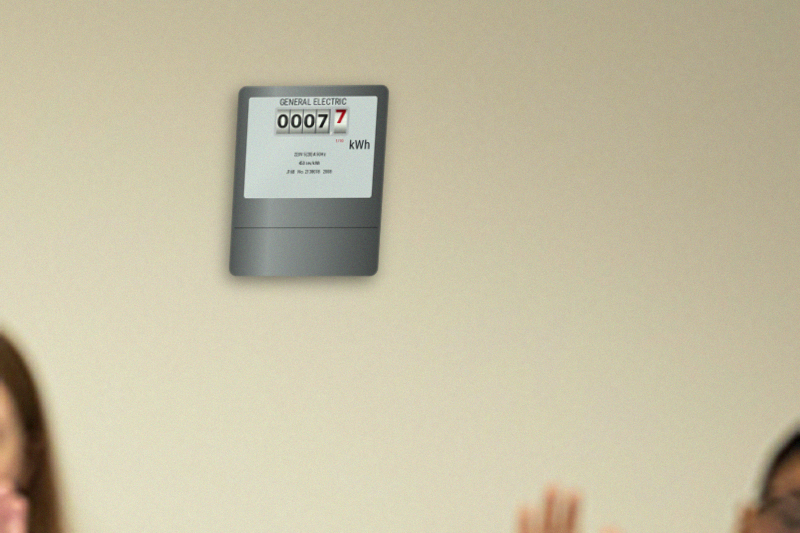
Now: {"value": 7.7, "unit": "kWh"}
